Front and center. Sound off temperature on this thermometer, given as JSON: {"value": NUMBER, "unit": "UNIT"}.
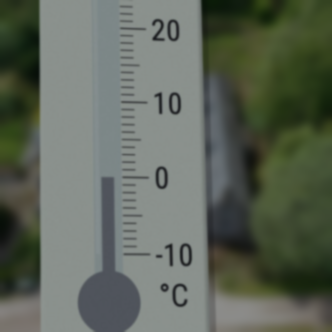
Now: {"value": 0, "unit": "°C"}
